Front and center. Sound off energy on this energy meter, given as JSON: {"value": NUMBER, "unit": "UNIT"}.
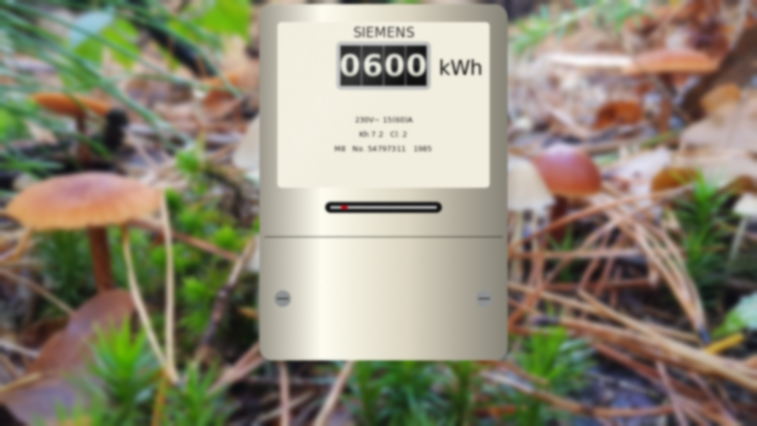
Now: {"value": 600, "unit": "kWh"}
